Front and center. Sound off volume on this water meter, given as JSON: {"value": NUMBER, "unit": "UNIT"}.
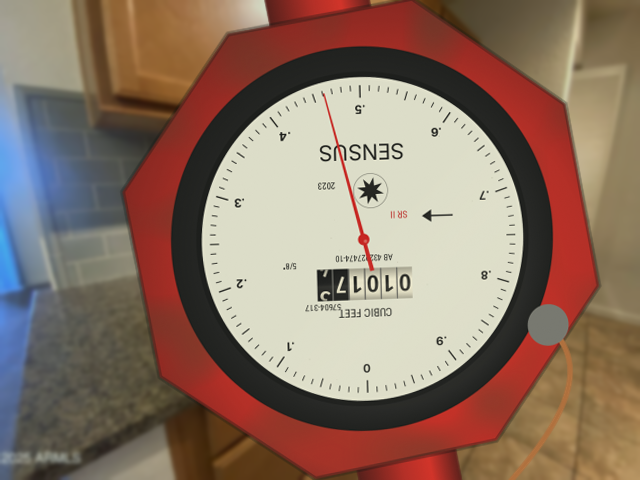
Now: {"value": 10173.46, "unit": "ft³"}
